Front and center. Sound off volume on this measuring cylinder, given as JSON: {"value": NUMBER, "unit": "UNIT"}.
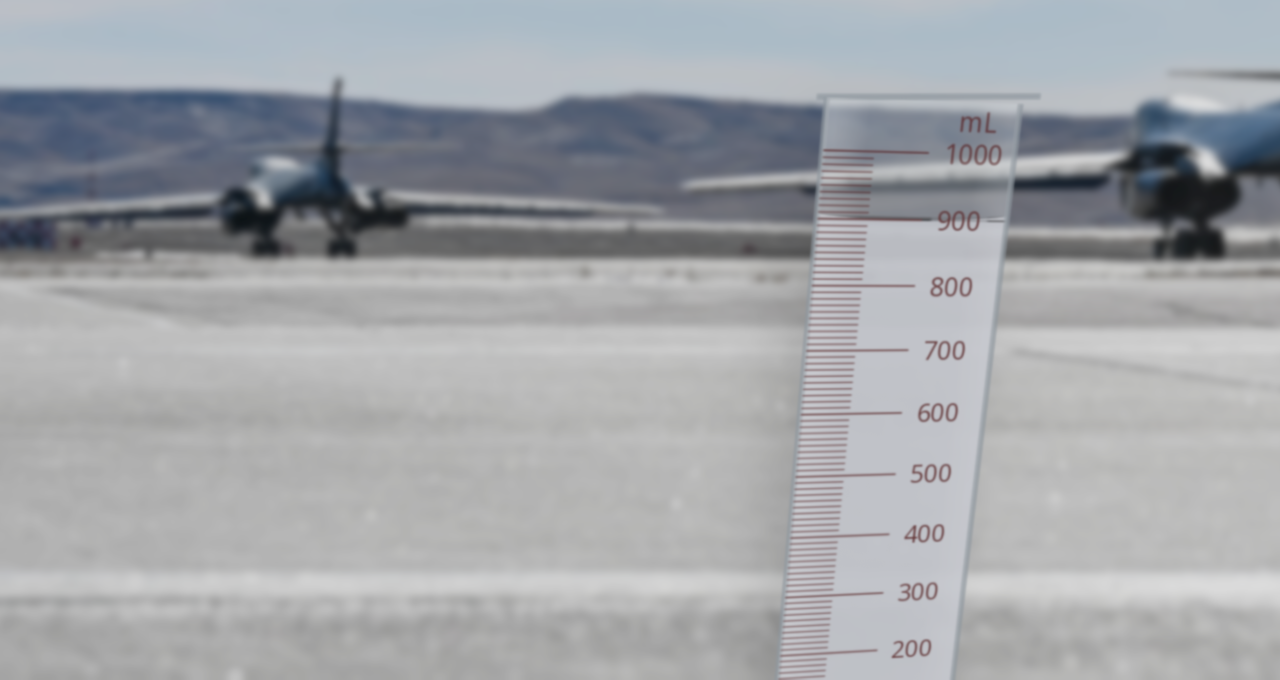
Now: {"value": 900, "unit": "mL"}
